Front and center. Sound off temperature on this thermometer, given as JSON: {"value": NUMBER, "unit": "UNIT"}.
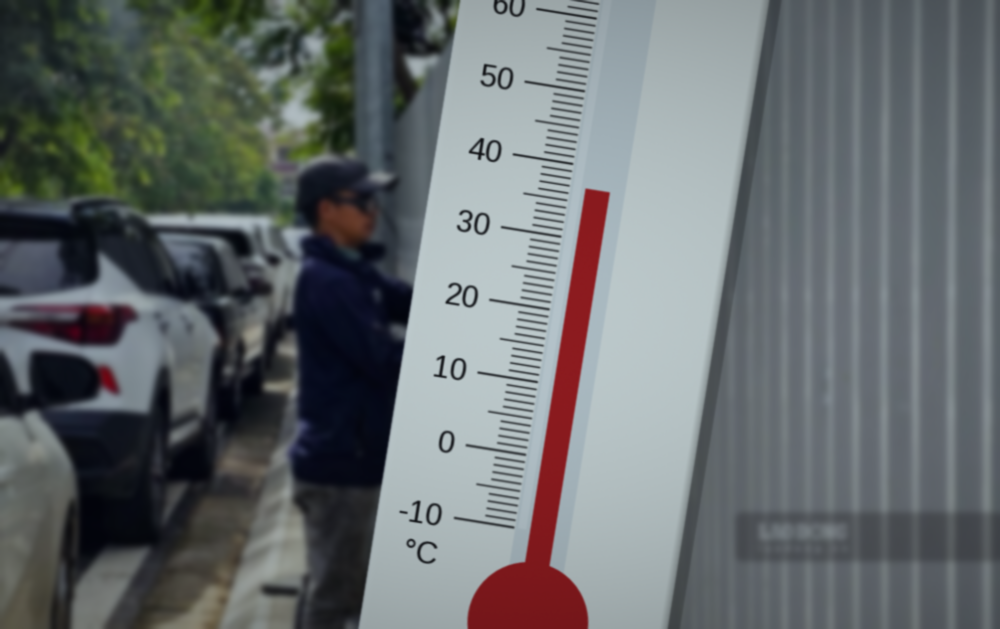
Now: {"value": 37, "unit": "°C"}
